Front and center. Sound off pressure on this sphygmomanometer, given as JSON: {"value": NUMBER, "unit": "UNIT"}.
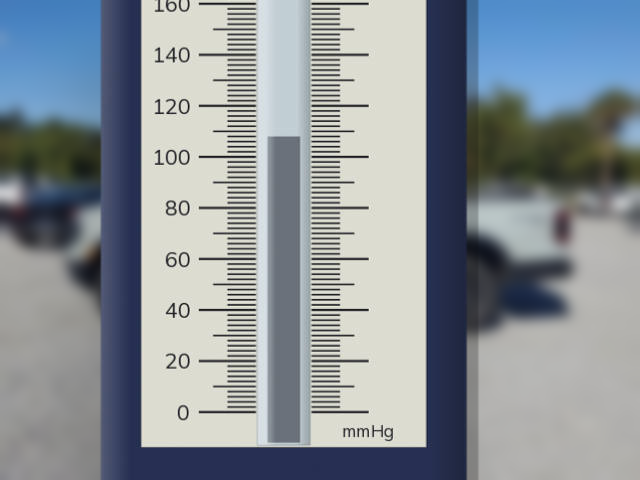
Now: {"value": 108, "unit": "mmHg"}
